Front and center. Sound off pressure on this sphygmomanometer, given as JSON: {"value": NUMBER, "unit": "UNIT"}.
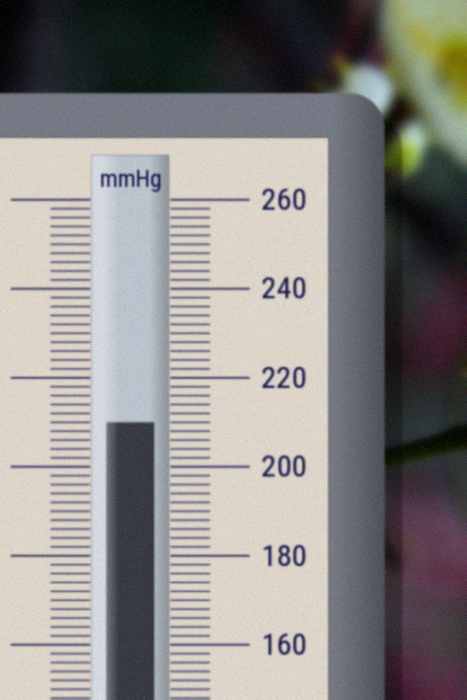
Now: {"value": 210, "unit": "mmHg"}
